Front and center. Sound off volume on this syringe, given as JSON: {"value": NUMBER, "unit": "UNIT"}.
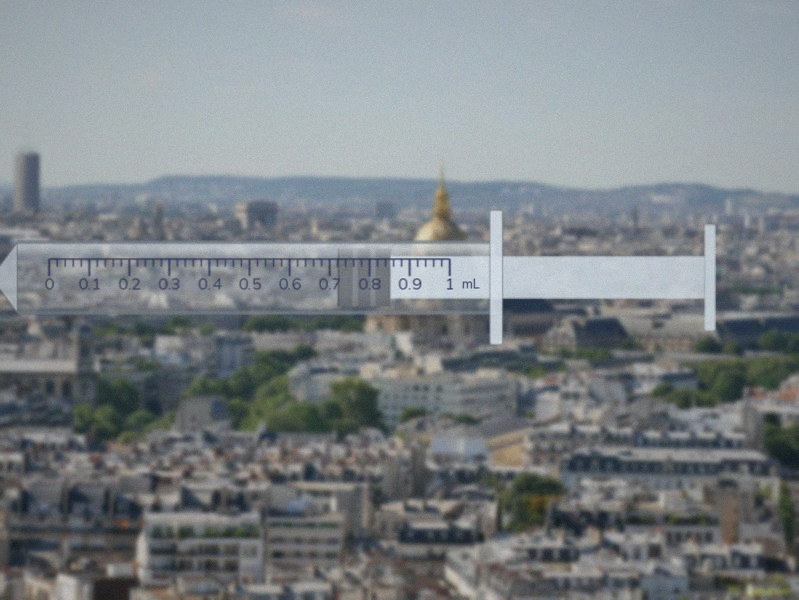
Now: {"value": 0.72, "unit": "mL"}
